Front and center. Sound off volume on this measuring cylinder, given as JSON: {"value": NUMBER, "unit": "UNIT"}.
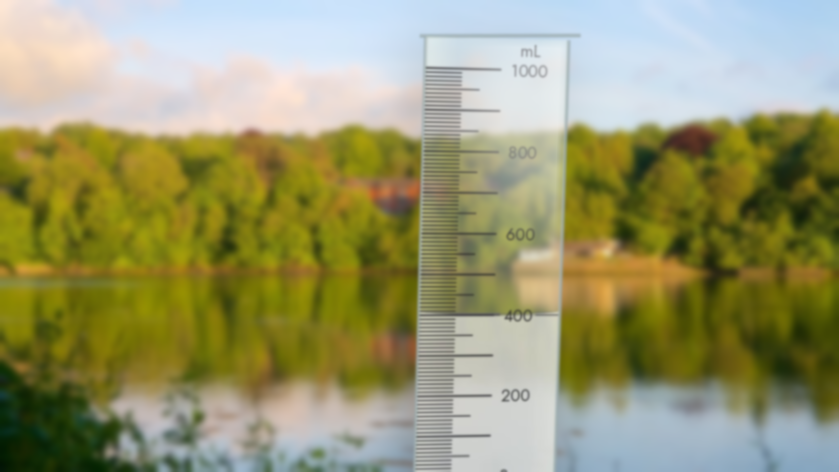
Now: {"value": 400, "unit": "mL"}
